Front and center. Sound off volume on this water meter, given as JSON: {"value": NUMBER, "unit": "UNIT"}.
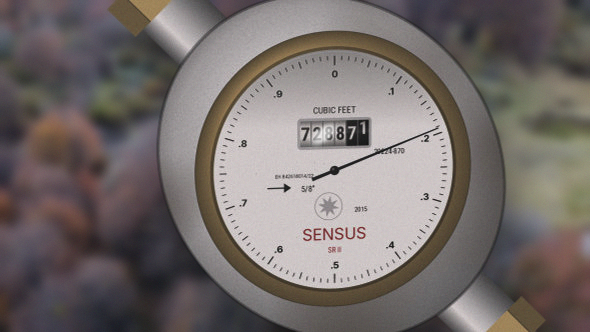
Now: {"value": 728871.19, "unit": "ft³"}
